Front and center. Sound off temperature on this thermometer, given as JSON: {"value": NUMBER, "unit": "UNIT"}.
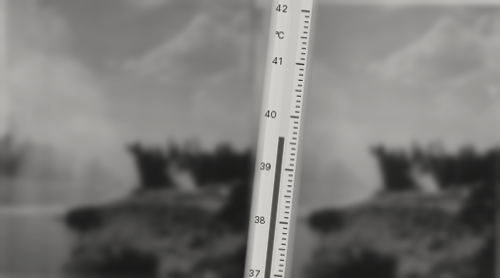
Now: {"value": 39.6, "unit": "°C"}
